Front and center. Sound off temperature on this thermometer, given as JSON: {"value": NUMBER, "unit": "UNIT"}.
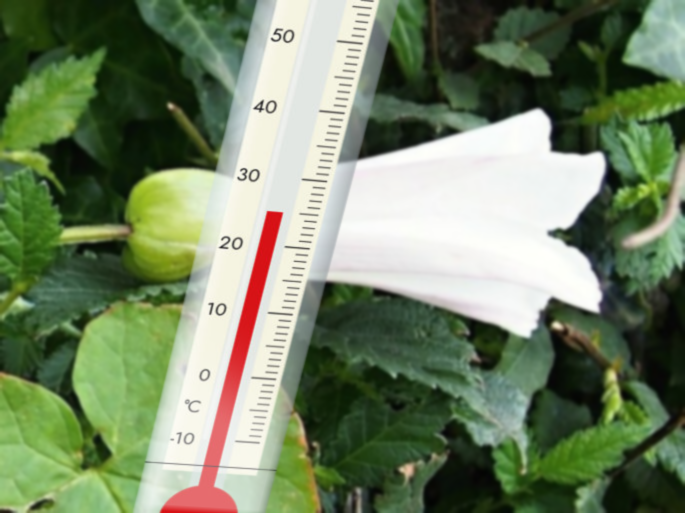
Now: {"value": 25, "unit": "°C"}
